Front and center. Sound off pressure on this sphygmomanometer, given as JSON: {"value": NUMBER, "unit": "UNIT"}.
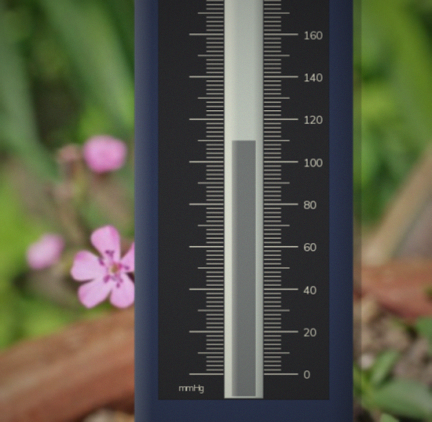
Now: {"value": 110, "unit": "mmHg"}
